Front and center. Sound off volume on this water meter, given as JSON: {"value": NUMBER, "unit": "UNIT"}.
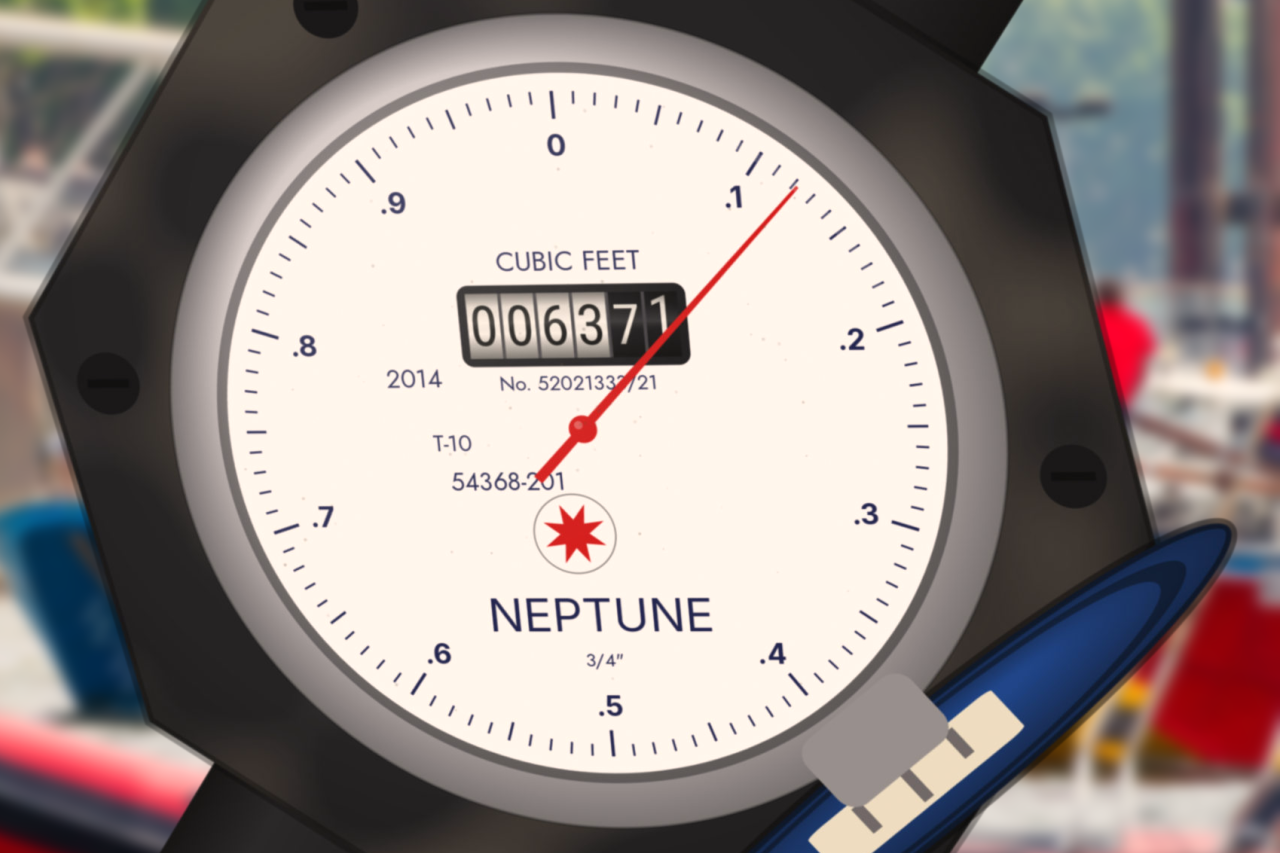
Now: {"value": 6371.12, "unit": "ft³"}
